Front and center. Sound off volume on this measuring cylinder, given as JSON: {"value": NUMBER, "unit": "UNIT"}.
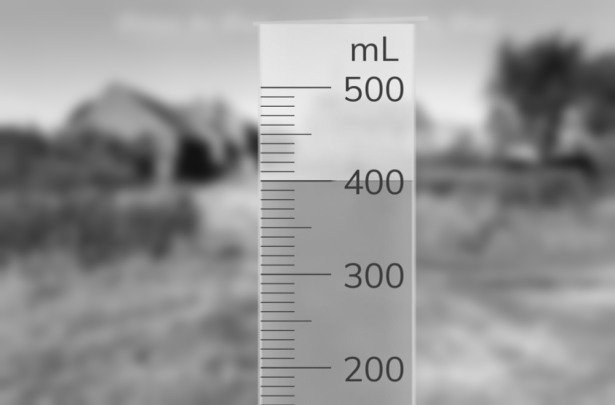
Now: {"value": 400, "unit": "mL"}
